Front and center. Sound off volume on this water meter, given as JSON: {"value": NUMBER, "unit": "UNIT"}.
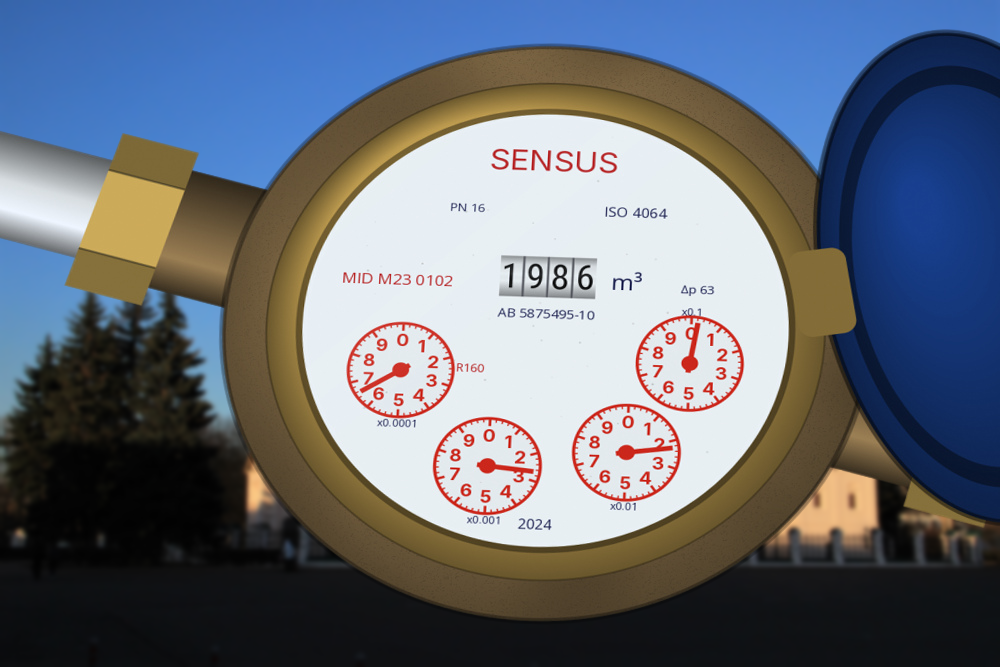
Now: {"value": 1986.0226, "unit": "m³"}
